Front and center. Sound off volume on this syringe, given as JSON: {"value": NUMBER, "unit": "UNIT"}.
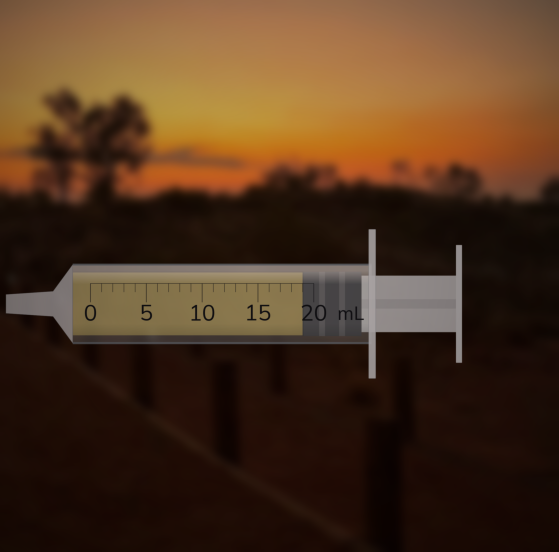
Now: {"value": 19, "unit": "mL"}
